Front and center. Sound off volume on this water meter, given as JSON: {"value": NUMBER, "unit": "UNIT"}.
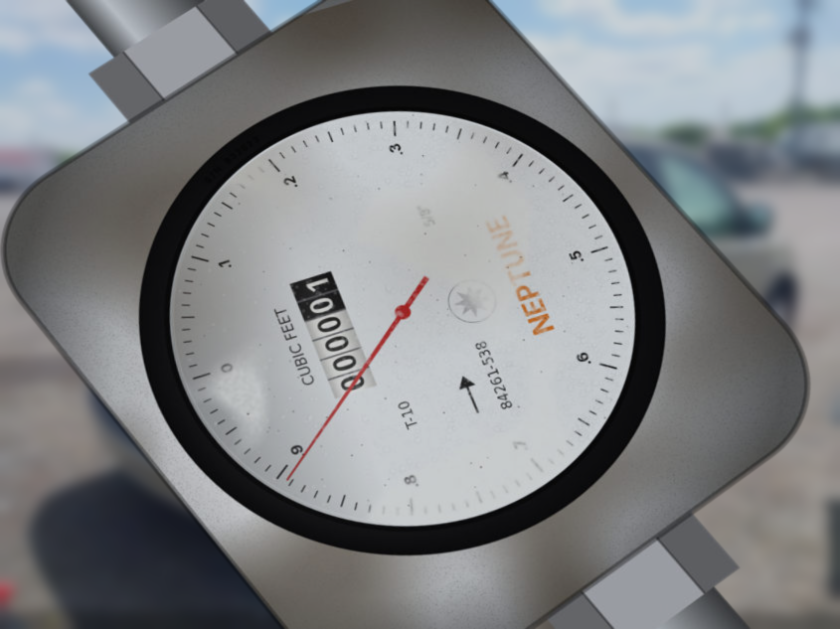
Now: {"value": 0.89, "unit": "ft³"}
